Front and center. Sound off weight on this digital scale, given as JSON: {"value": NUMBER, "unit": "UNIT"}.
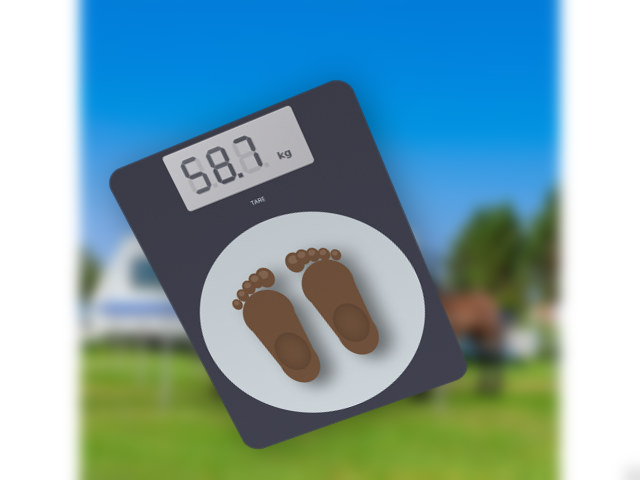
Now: {"value": 58.7, "unit": "kg"}
